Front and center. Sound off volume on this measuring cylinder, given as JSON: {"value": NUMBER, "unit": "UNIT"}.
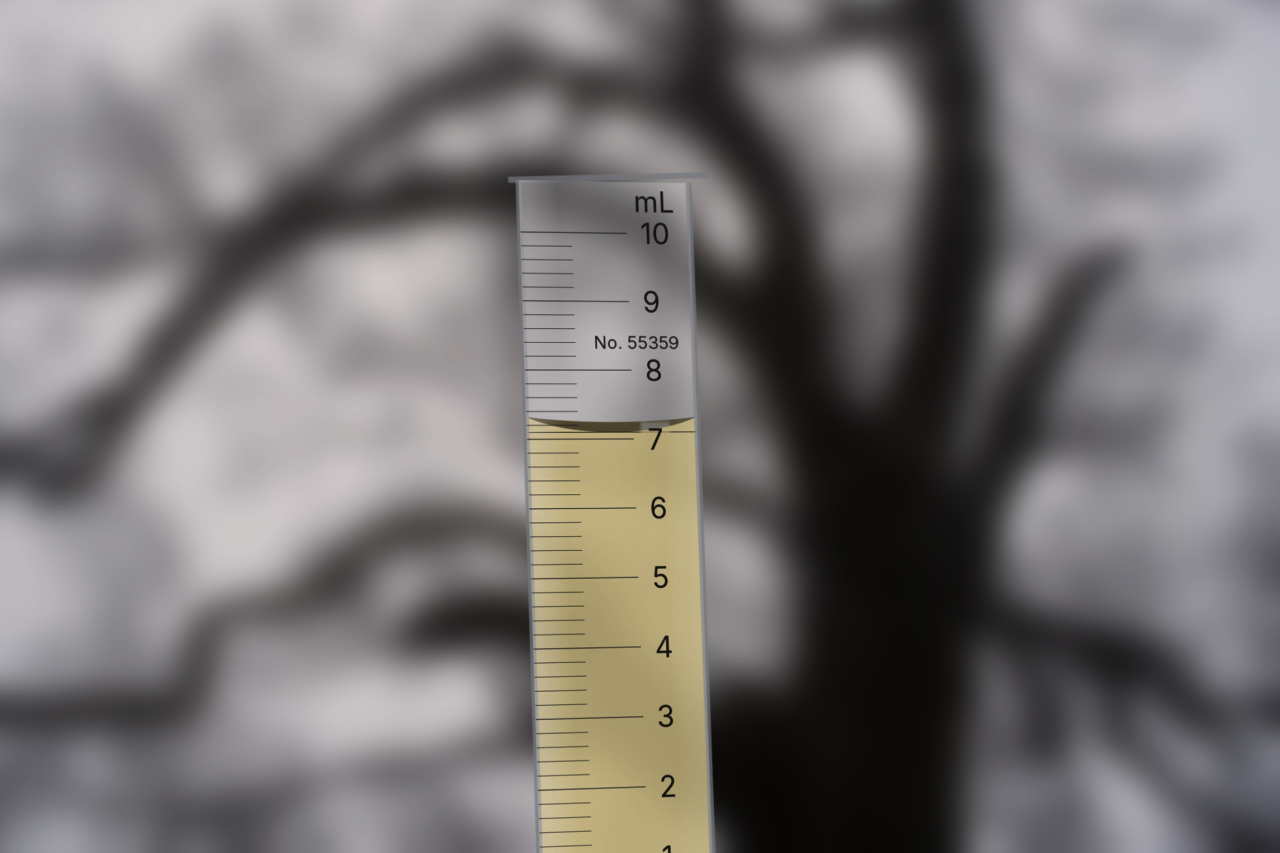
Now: {"value": 7.1, "unit": "mL"}
